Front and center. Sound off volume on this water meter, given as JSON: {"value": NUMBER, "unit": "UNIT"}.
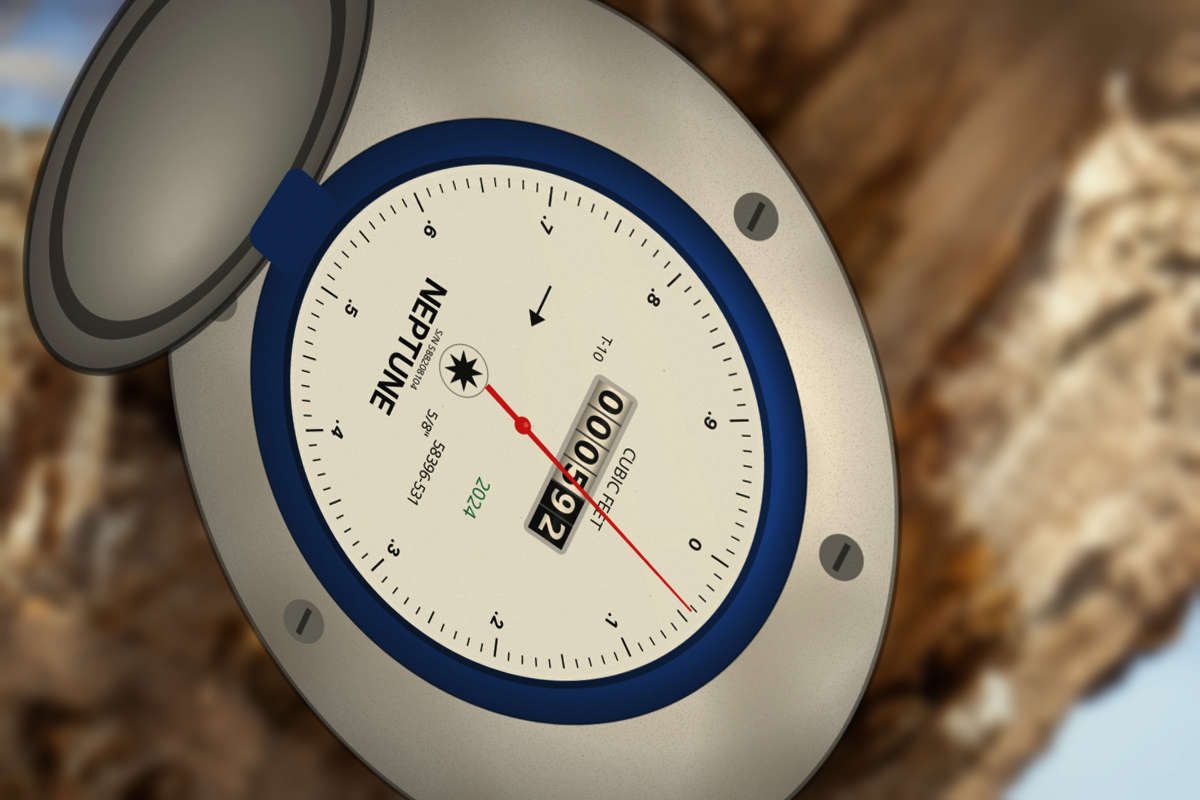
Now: {"value": 592.04, "unit": "ft³"}
